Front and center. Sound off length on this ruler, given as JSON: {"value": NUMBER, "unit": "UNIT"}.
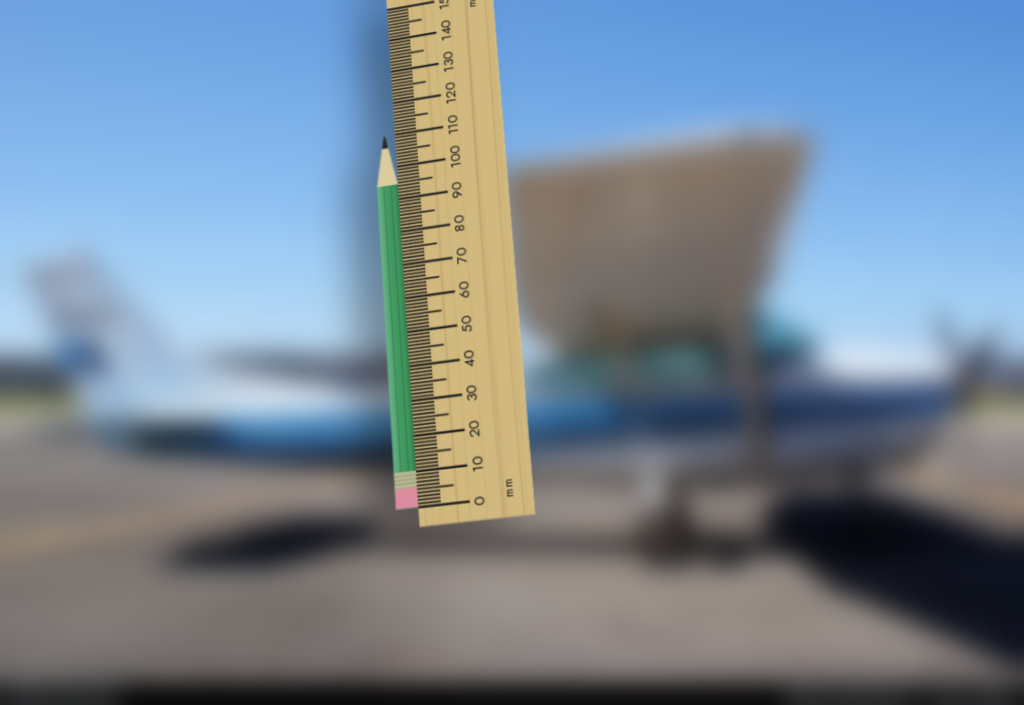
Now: {"value": 110, "unit": "mm"}
